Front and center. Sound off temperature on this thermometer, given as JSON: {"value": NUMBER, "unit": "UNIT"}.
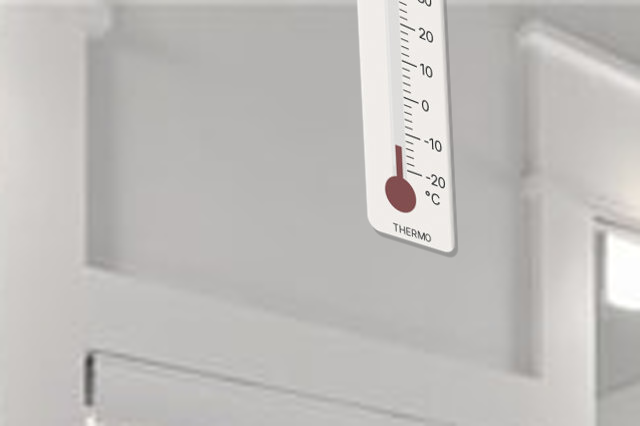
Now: {"value": -14, "unit": "°C"}
